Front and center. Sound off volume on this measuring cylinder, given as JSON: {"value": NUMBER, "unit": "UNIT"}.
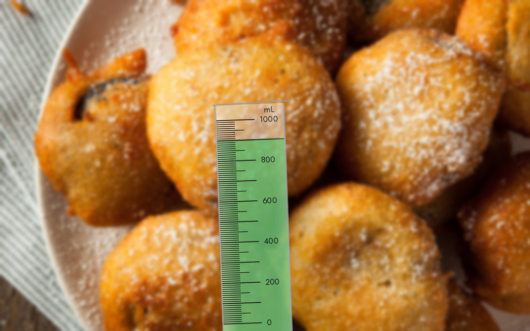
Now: {"value": 900, "unit": "mL"}
